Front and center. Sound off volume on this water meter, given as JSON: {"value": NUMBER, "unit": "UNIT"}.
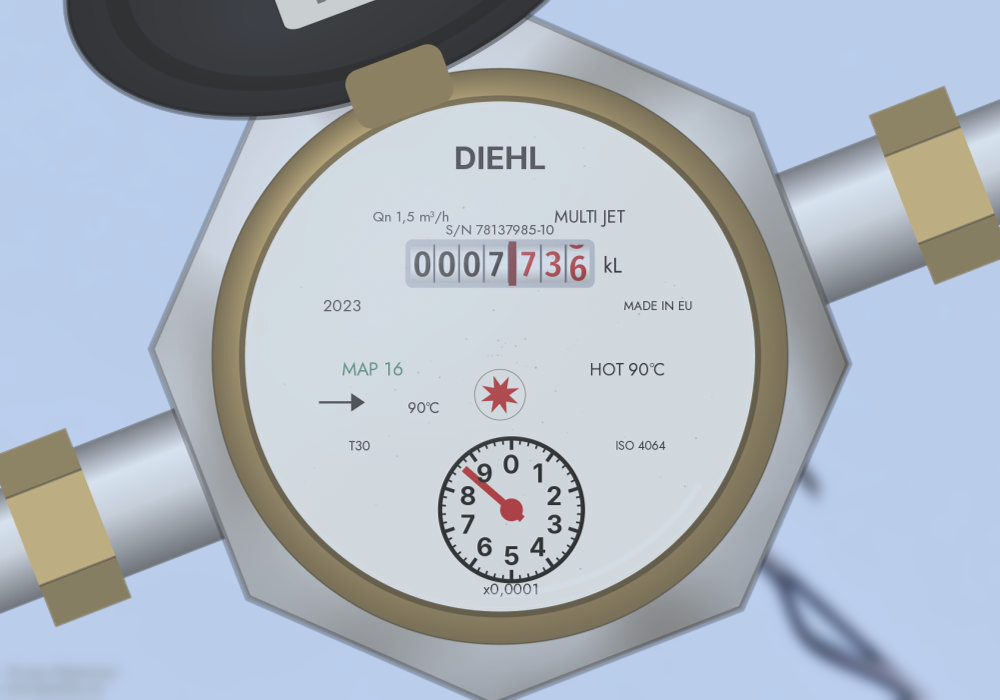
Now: {"value": 7.7358, "unit": "kL"}
